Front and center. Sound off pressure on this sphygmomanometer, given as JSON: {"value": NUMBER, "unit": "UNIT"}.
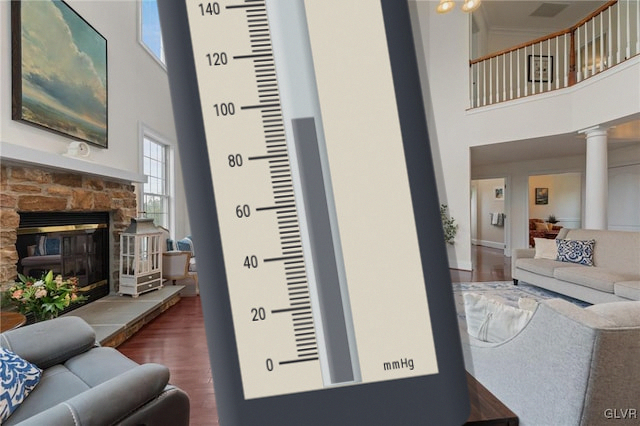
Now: {"value": 94, "unit": "mmHg"}
